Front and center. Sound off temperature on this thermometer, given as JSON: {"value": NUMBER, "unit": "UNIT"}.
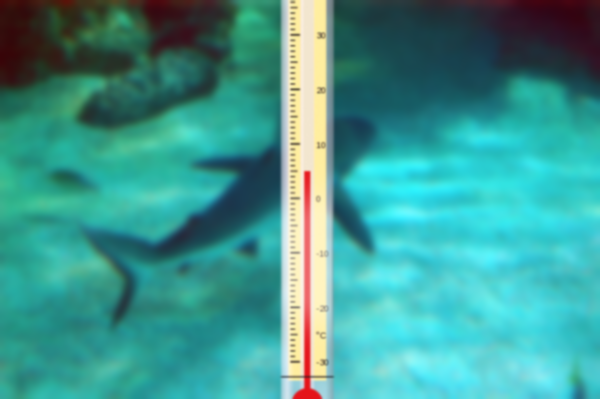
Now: {"value": 5, "unit": "°C"}
